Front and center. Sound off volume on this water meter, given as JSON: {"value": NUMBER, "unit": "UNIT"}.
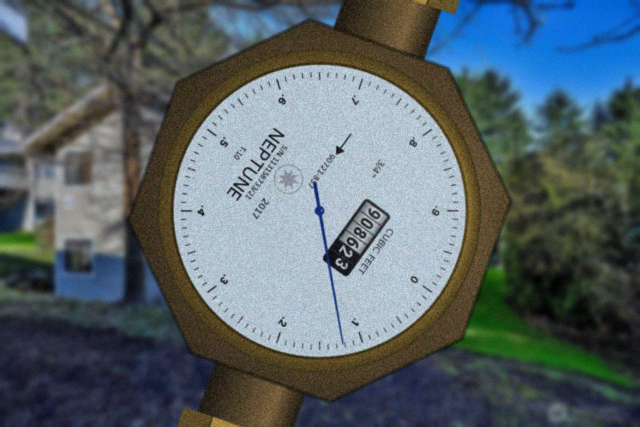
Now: {"value": 908623.12, "unit": "ft³"}
